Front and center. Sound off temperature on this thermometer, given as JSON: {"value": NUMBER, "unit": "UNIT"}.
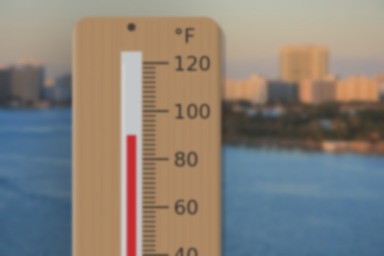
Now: {"value": 90, "unit": "°F"}
